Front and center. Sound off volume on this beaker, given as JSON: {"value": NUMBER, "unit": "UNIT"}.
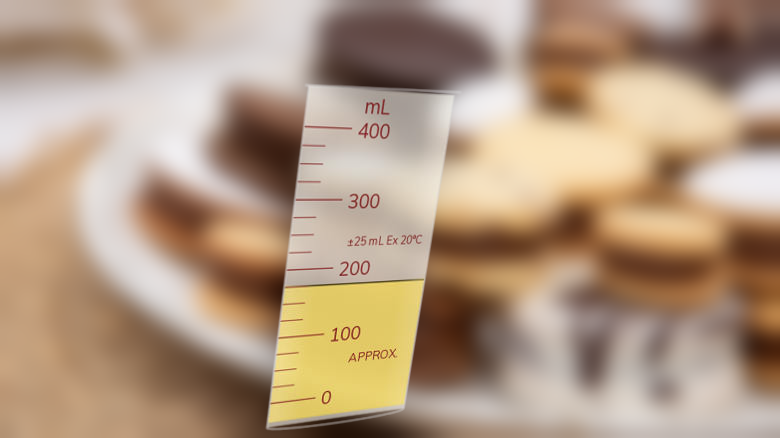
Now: {"value": 175, "unit": "mL"}
